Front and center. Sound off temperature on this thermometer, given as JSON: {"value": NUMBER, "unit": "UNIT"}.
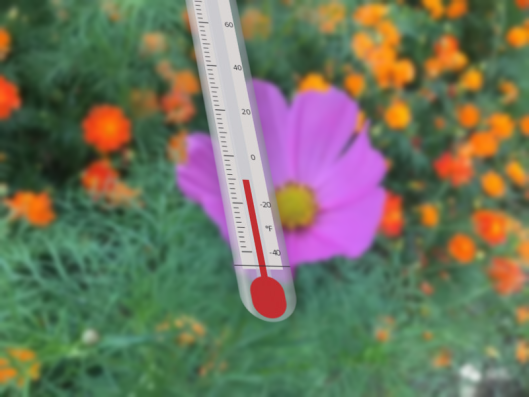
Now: {"value": -10, "unit": "°F"}
